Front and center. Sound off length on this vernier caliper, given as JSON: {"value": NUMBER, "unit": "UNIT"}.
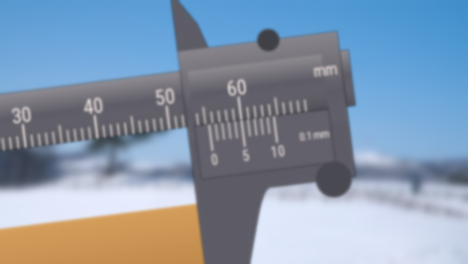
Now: {"value": 55.5, "unit": "mm"}
